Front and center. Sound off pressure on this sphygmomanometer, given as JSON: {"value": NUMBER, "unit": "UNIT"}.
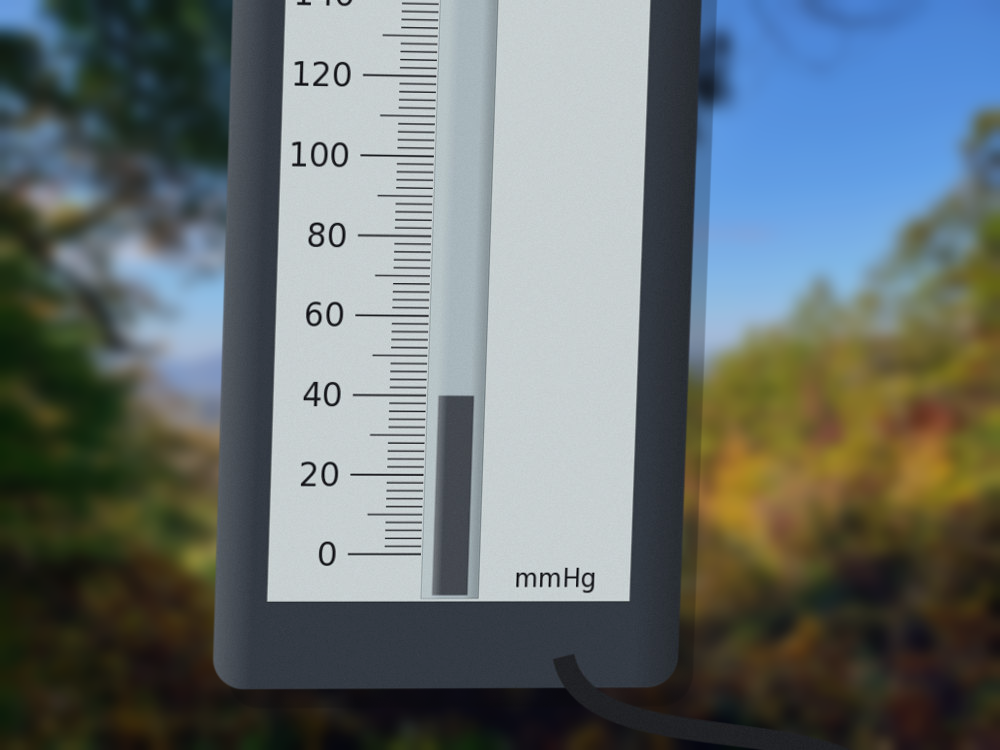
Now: {"value": 40, "unit": "mmHg"}
